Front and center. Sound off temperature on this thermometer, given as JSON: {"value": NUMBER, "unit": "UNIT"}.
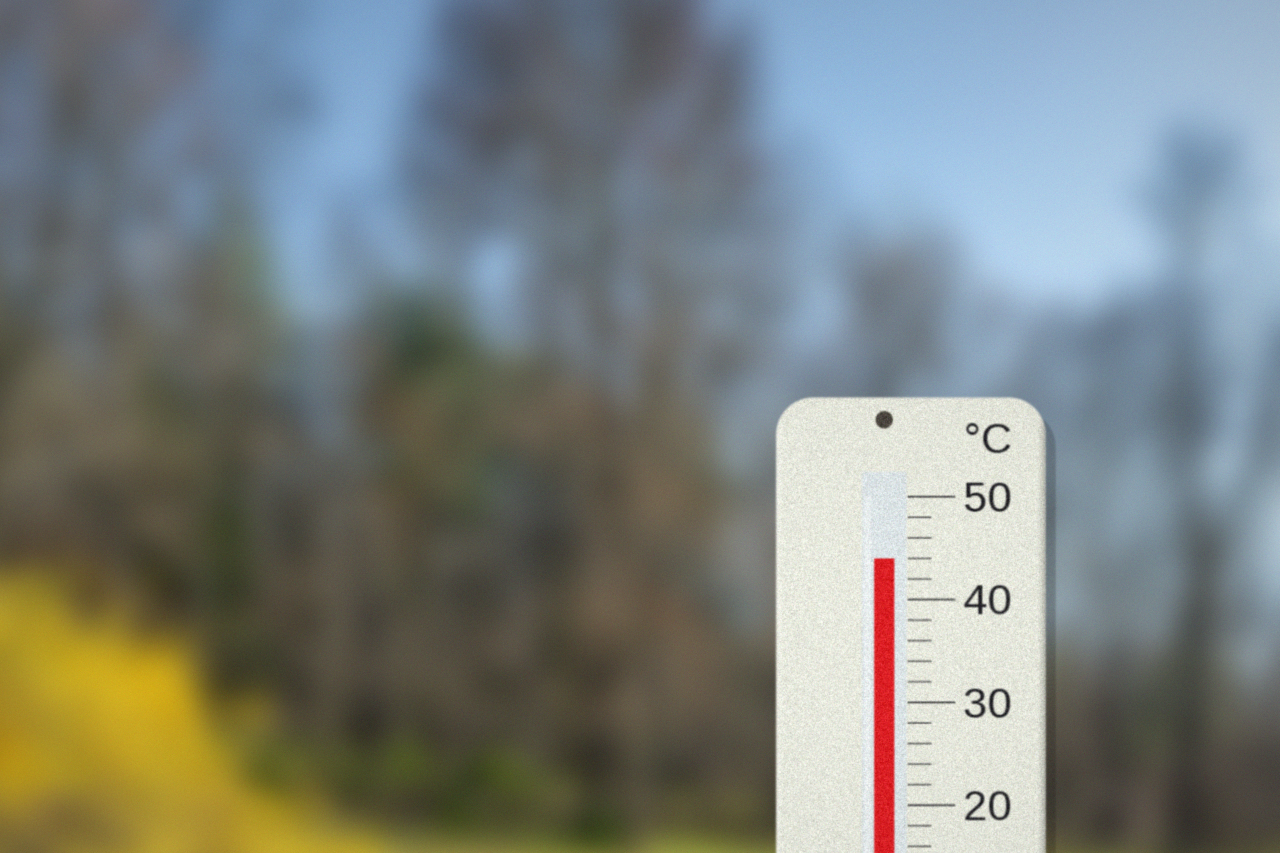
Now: {"value": 44, "unit": "°C"}
